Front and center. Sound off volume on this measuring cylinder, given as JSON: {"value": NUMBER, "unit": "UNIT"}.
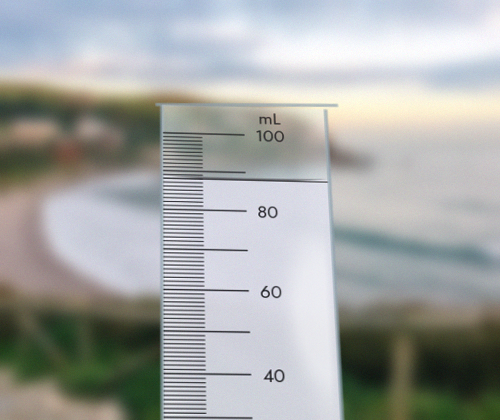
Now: {"value": 88, "unit": "mL"}
